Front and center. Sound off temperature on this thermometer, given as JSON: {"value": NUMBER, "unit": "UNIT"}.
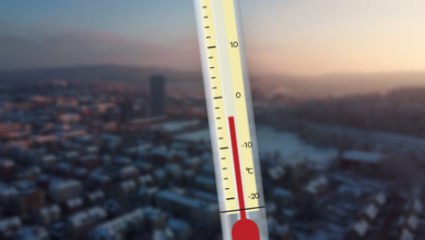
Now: {"value": -4, "unit": "°C"}
